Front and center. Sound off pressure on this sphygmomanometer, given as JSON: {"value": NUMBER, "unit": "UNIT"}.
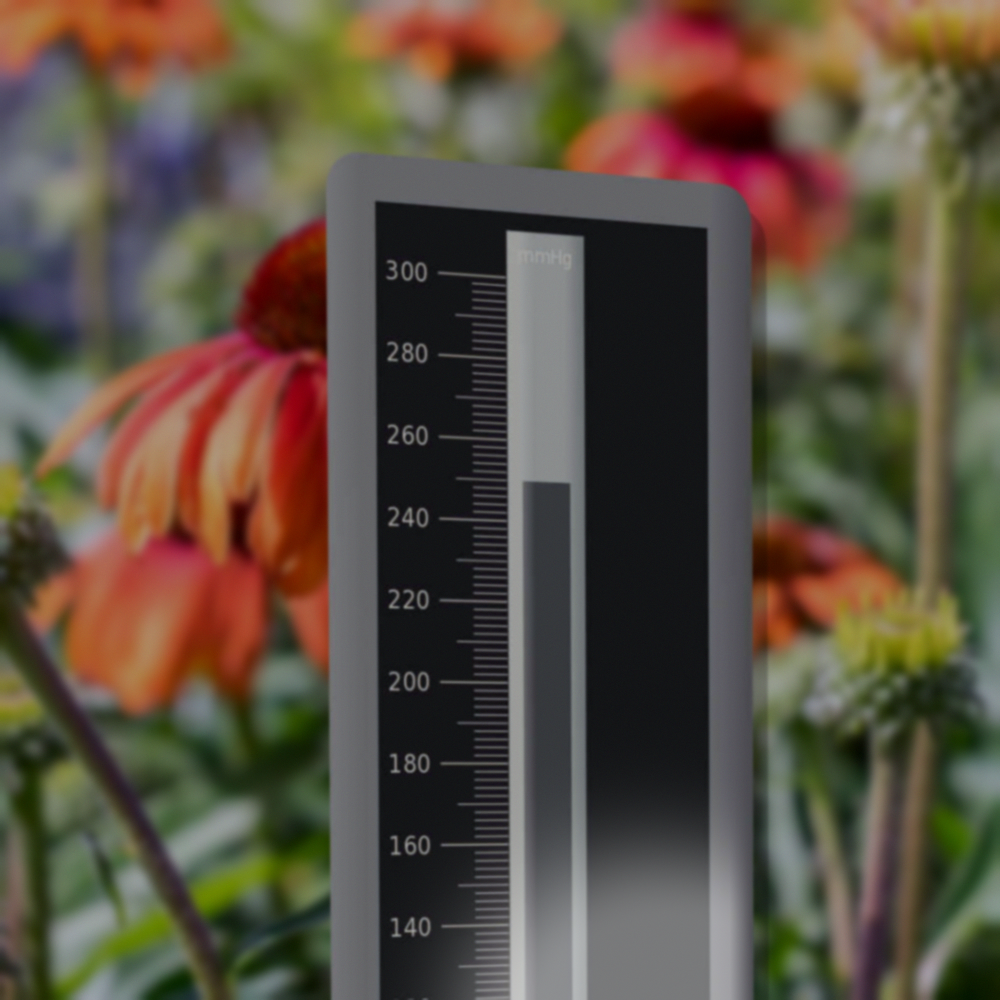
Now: {"value": 250, "unit": "mmHg"}
